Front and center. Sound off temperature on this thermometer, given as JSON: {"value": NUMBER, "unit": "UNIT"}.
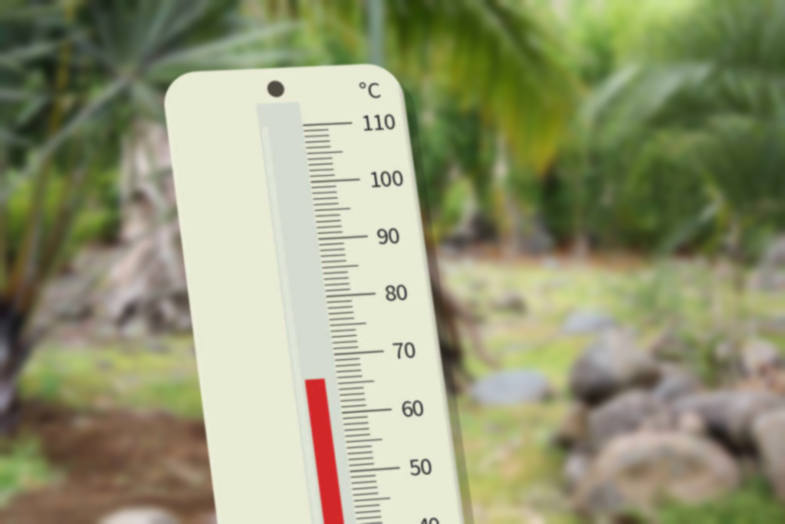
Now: {"value": 66, "unit": "°C"}
